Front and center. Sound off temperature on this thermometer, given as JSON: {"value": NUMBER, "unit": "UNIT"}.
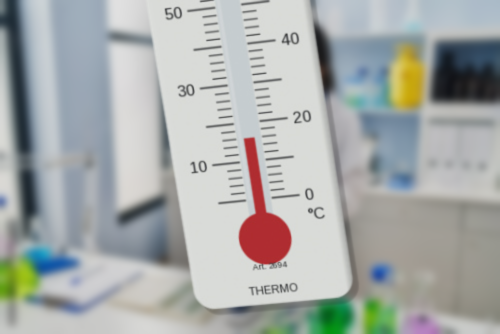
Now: {"value": 16, "unit": "°C"}
